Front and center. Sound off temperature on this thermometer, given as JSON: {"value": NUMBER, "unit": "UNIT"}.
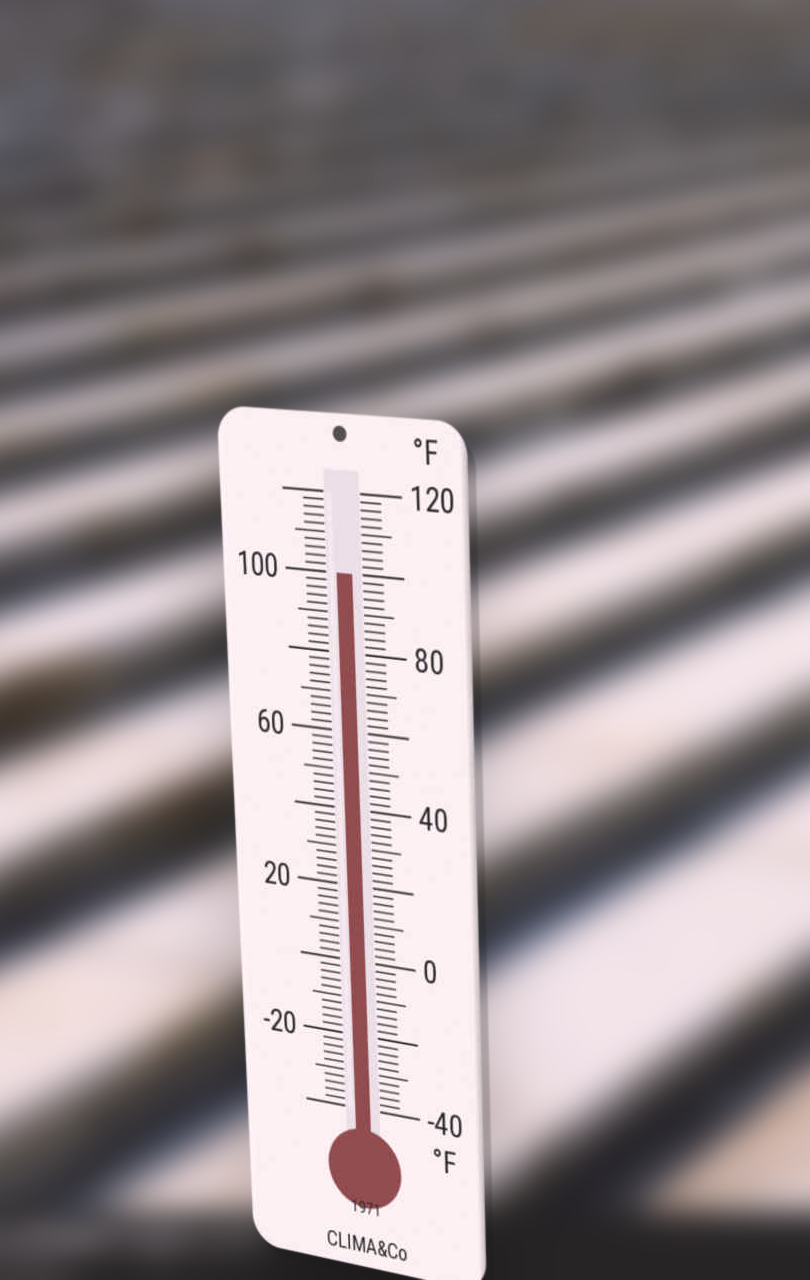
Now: {"value": 100, "unit": "°F"}
